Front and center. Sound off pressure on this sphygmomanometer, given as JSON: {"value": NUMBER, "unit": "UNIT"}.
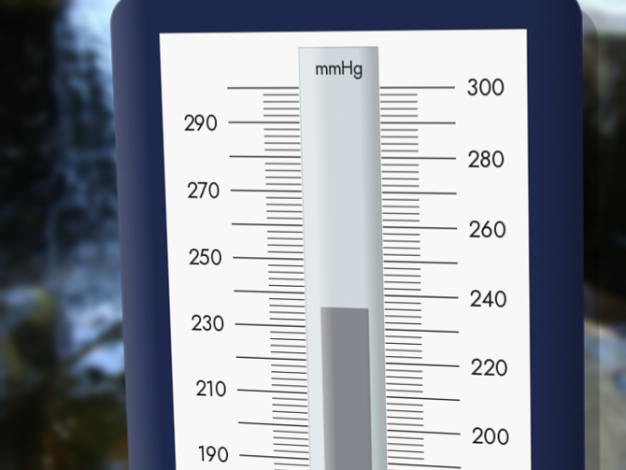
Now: {"value": 236, "unit": "mmHg"}
